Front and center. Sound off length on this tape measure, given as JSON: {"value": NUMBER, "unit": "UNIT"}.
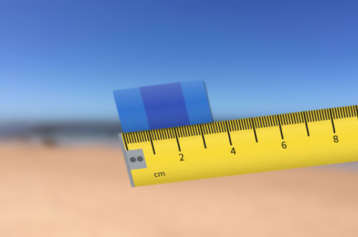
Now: {"value": 3.5, "unit": "cm"}
